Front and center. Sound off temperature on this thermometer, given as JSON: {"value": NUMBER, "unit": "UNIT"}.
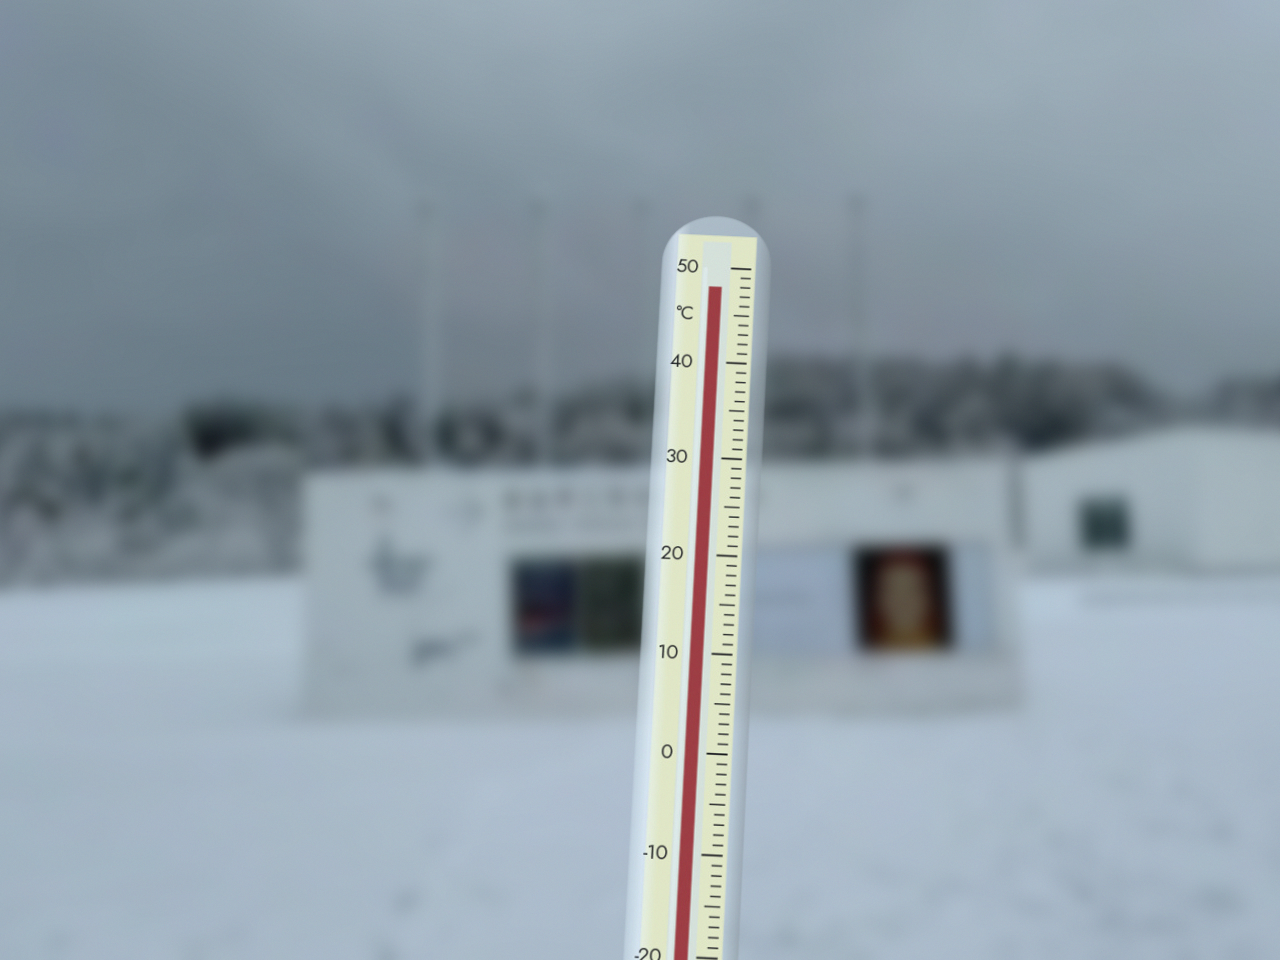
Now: {"value": 48, "unit": "°C"}
